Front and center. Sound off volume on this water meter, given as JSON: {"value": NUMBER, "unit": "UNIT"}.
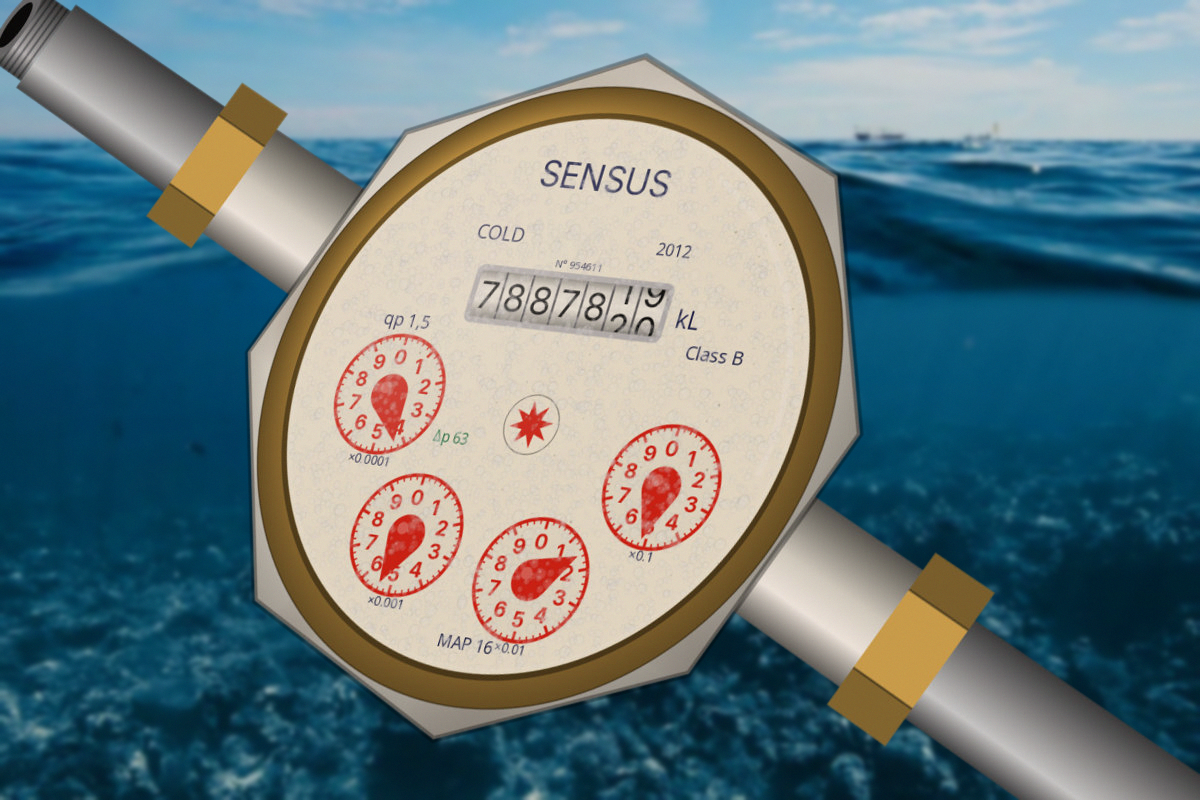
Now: {"value": 7887819.5154, "unit": "kL"}
